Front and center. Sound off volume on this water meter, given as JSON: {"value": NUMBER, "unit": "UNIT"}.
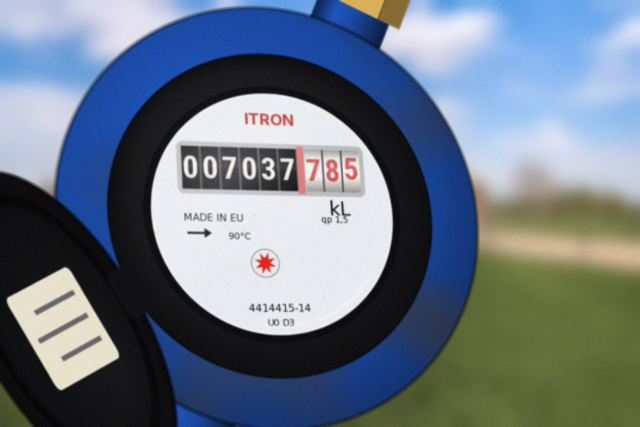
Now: {"value": 7037.785, "unit": "kL"}
